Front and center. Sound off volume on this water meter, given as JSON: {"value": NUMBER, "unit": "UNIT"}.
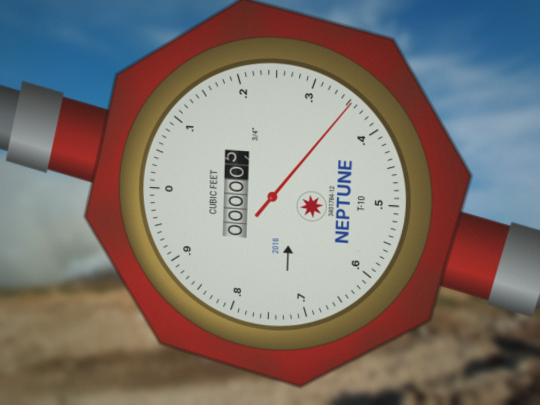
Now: {"value": 5.35, "unit": "ft³"}
